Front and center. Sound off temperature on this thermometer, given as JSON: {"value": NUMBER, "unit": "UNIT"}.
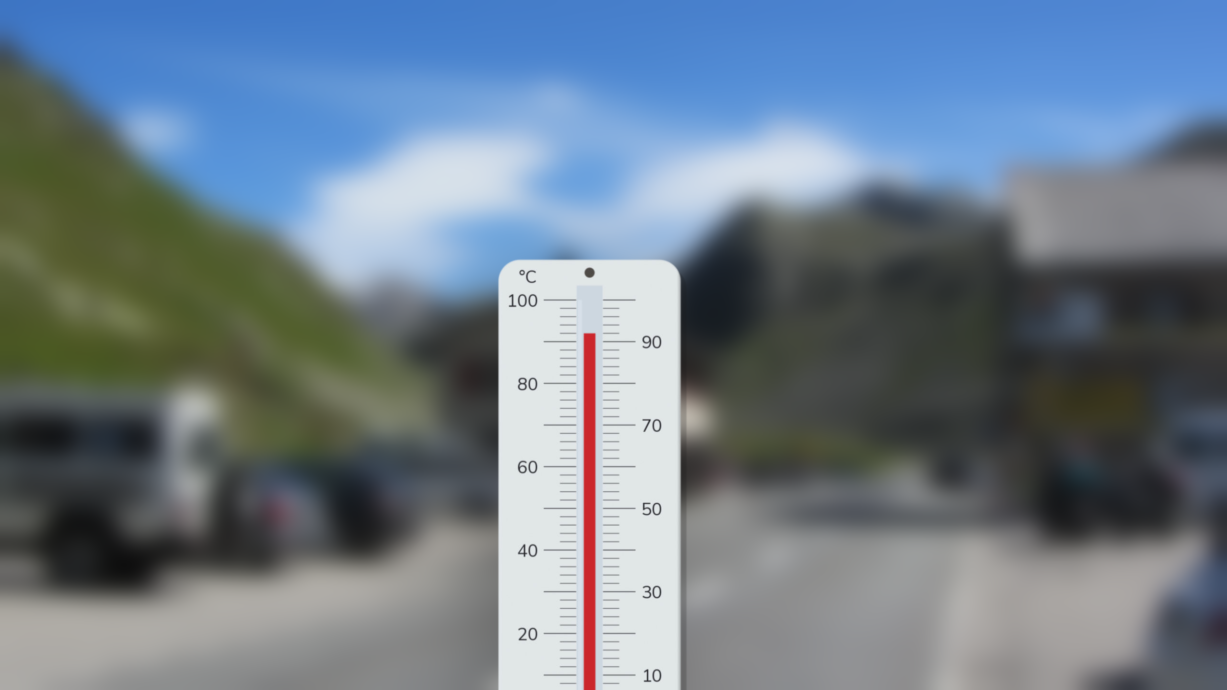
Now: {"value": 92, "unit": "°C"}
